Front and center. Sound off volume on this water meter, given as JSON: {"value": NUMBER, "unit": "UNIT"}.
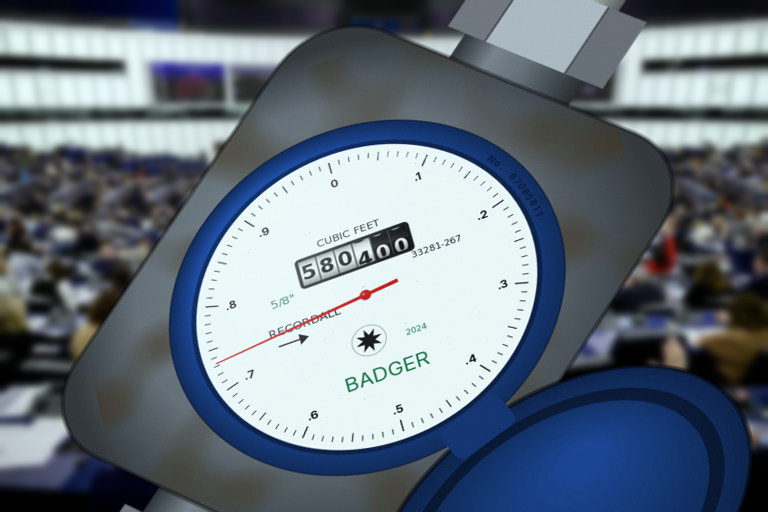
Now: {"value": 580399.73, "unit": "ft³"}
